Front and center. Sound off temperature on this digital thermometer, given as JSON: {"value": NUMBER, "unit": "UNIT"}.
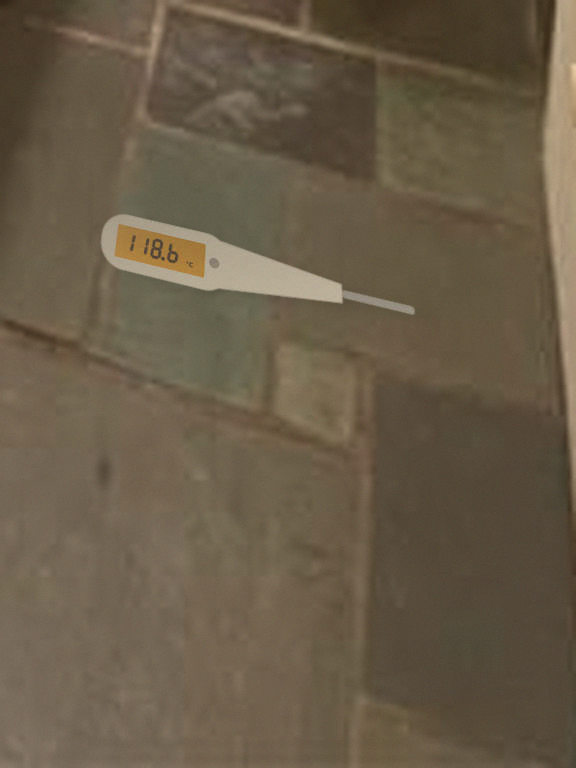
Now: {"value": 118.6, "unit": "°C"}
